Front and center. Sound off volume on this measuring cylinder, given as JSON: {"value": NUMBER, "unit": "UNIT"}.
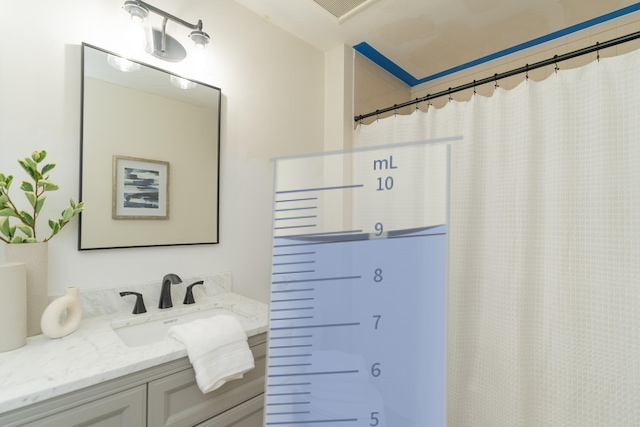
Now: {"value": 8.8, "unit": "mL"}
